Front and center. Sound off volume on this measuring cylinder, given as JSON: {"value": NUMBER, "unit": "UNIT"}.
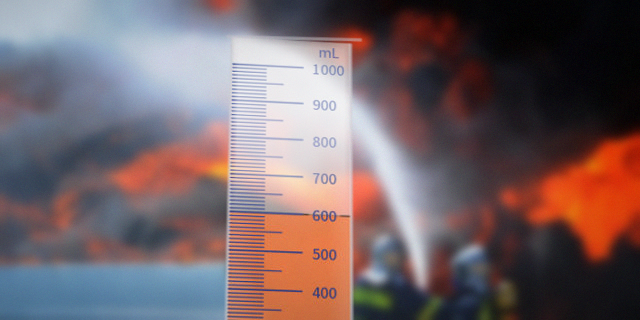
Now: {"value": 600, "unit": "mL"}
